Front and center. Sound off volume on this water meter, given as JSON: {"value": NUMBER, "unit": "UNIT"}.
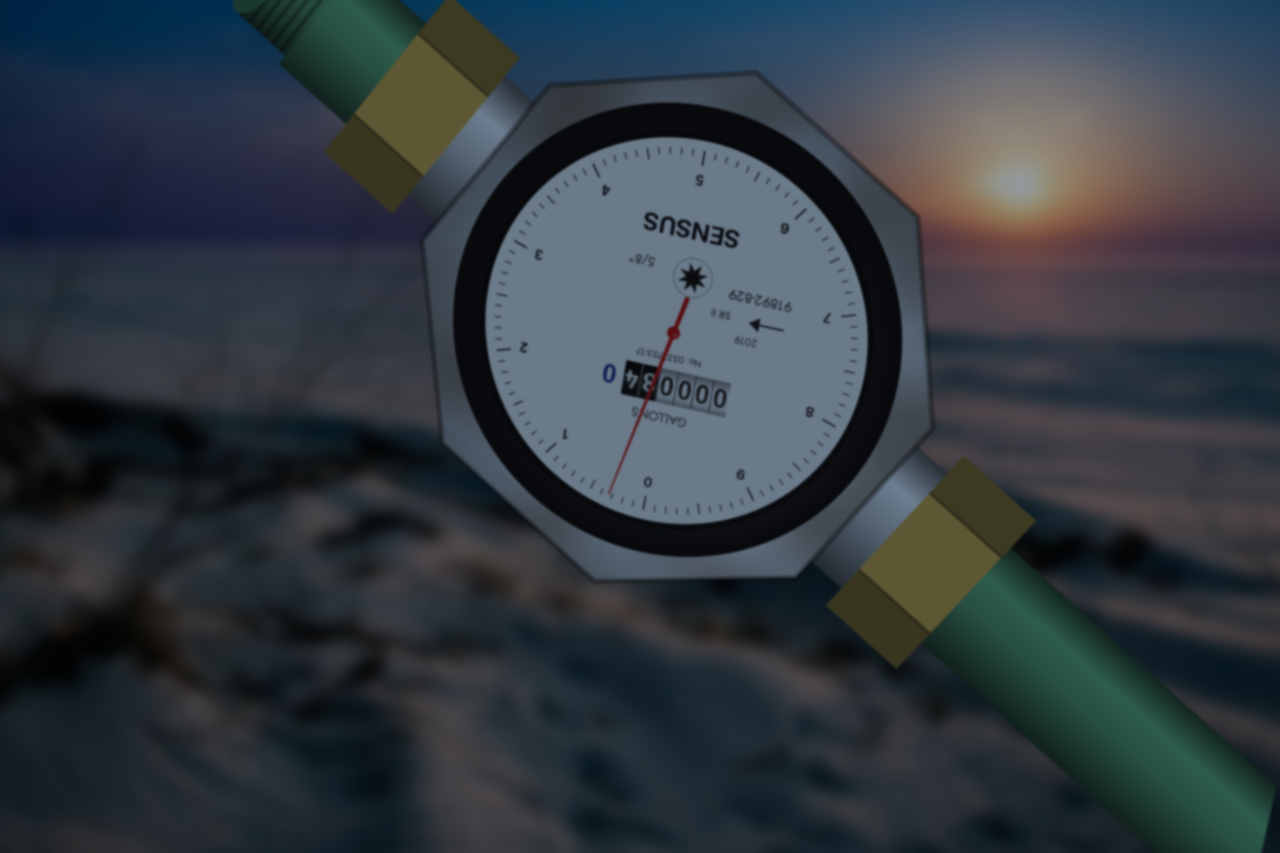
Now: {"value": 840.3, "unit": "gal"}
